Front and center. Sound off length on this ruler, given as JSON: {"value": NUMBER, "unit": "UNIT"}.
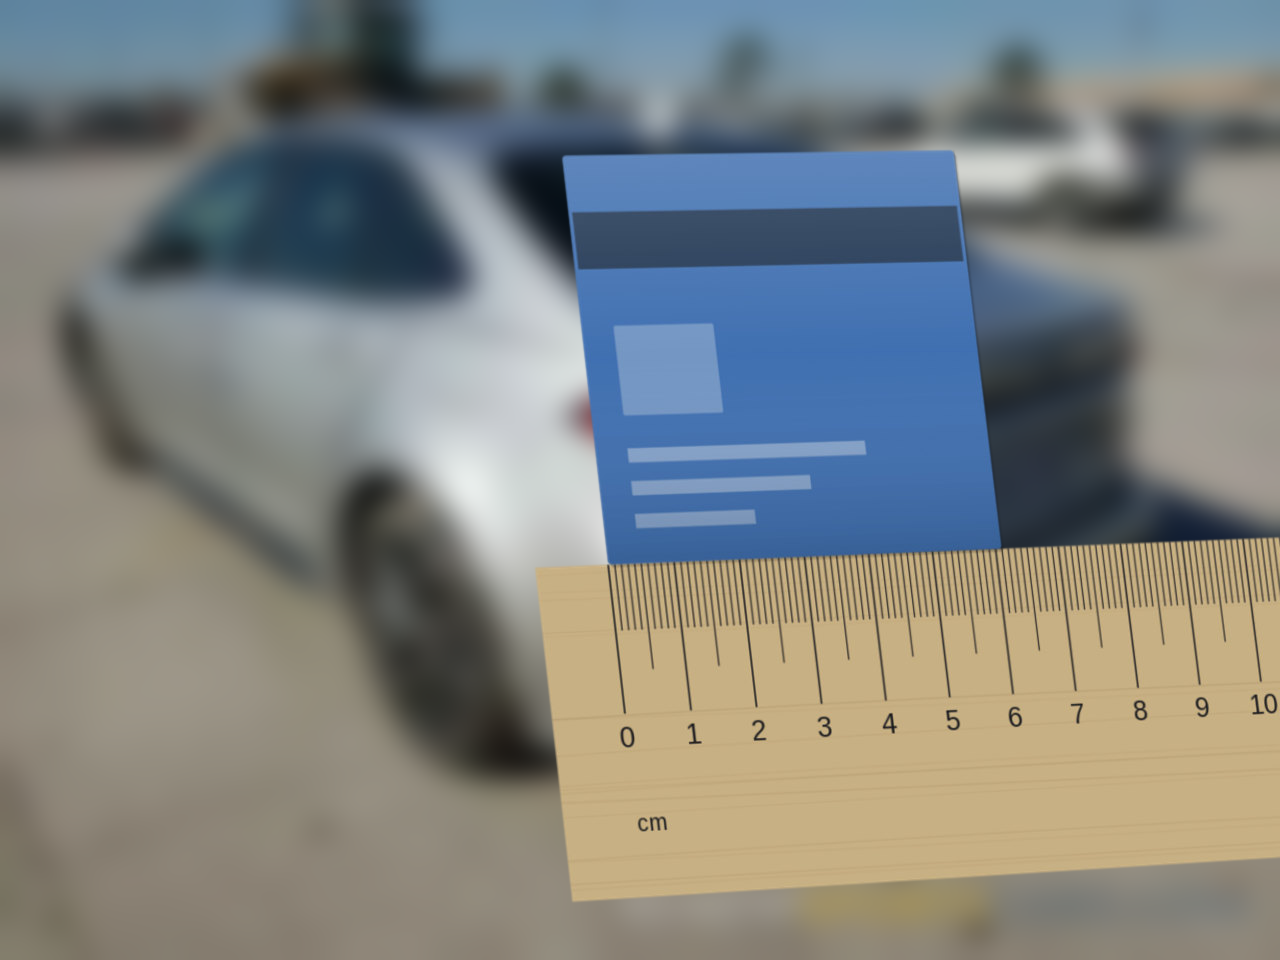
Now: {"value": 6.1, "unit": "cm"}
